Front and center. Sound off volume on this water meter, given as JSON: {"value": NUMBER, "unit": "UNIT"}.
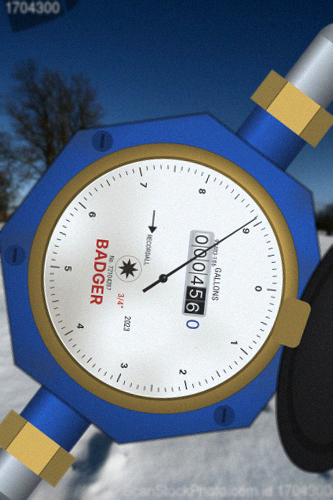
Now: {"value": 4558.9, "unit": "gal"}
